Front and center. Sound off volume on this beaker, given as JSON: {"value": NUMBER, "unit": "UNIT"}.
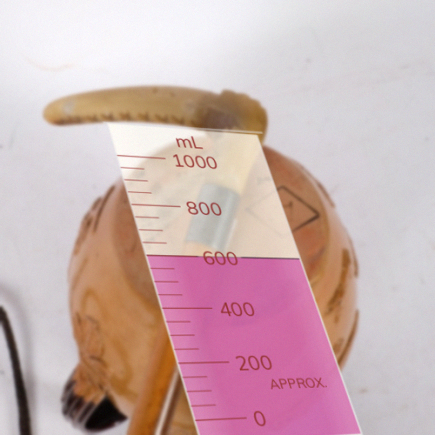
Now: {"value": 600, "unit": "mL"}
